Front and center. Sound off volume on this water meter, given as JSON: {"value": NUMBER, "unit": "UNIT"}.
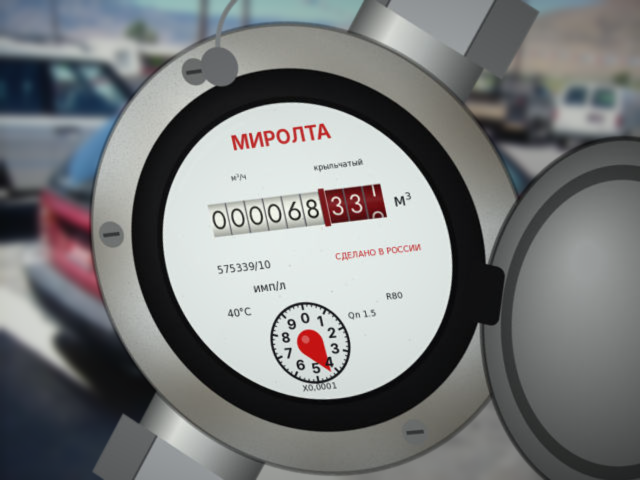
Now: {"value": 68.3314, "unit": "m³"}
